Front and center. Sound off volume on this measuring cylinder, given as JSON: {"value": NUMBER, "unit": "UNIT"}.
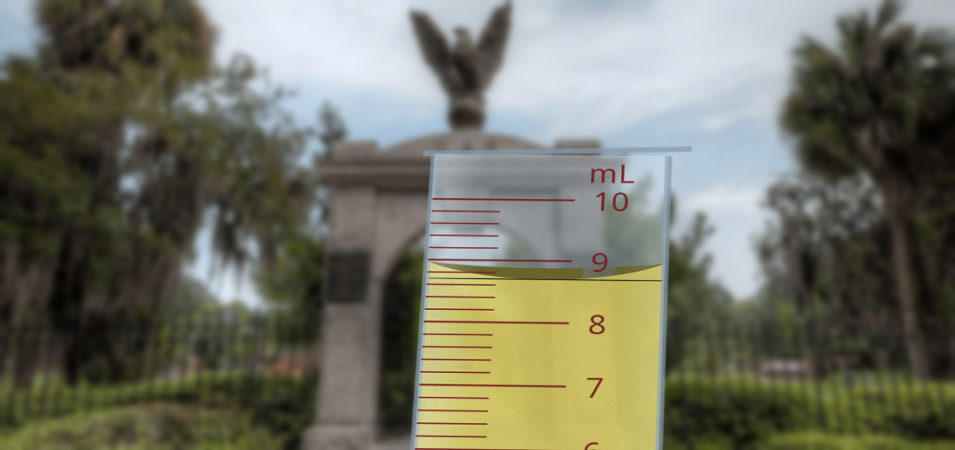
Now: {"value": 8.7, "unit": "mL"}
